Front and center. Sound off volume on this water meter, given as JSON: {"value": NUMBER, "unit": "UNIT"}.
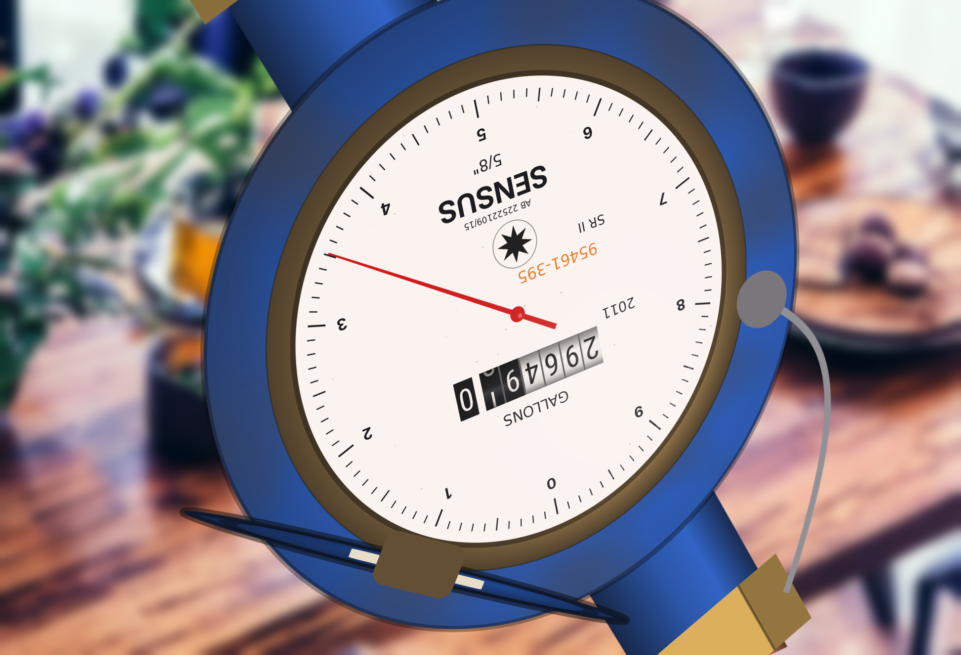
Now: {"value": 2964913.5, "unit": "gal"}
